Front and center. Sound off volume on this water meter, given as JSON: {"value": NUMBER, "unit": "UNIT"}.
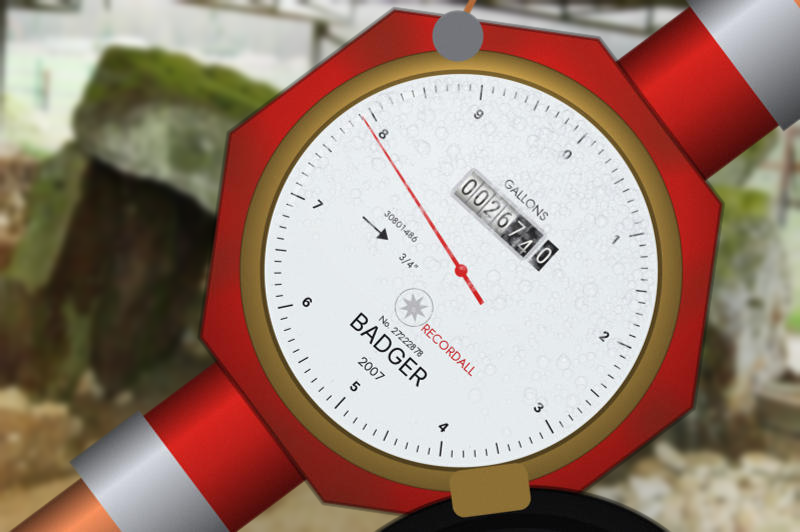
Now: {"value": 26737.9, "unit": "gal"}
